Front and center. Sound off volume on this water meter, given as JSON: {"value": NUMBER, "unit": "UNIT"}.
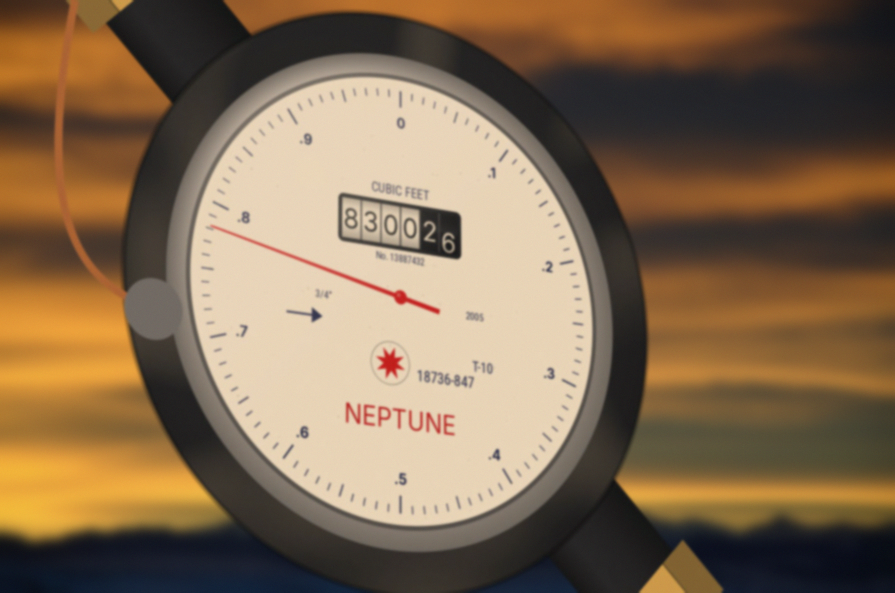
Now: {"value": 830025.78, "unit": "ft³"}
